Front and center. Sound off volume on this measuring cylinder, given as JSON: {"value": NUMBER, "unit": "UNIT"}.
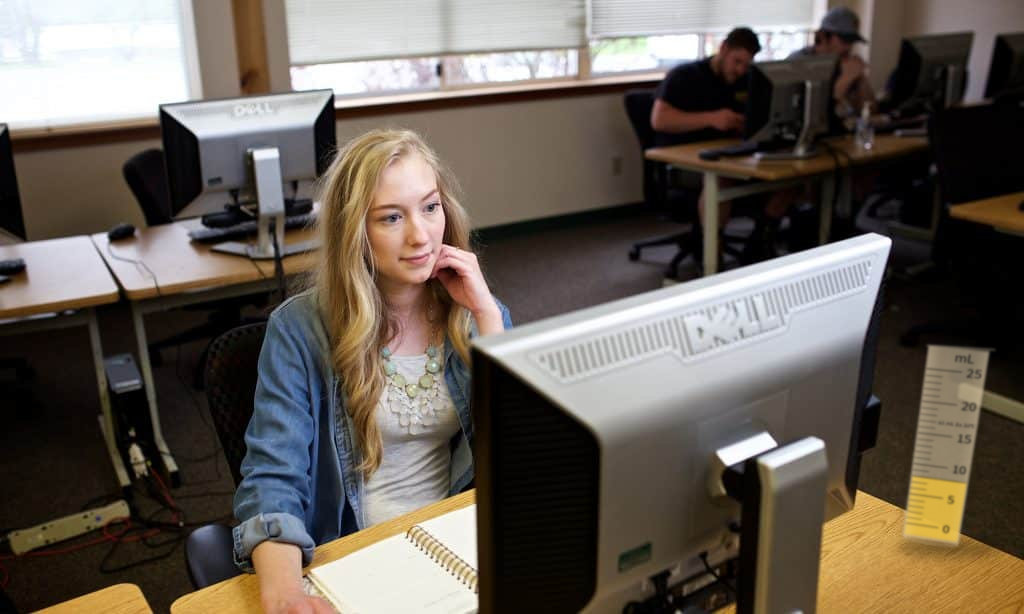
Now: {"value": 8, "unit": "mL"}
